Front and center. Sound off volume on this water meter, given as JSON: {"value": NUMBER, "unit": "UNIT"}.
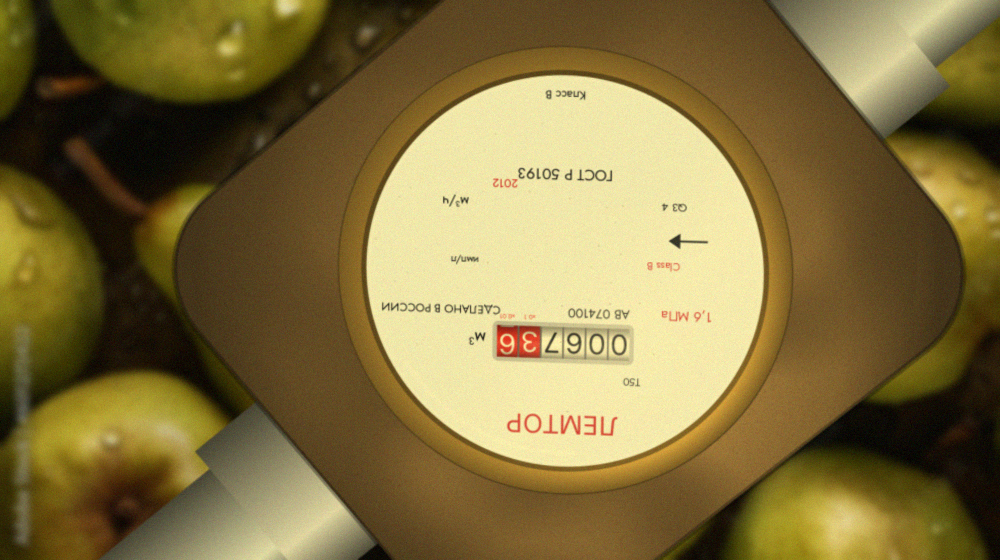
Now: {"value": 67.36, "unit": "m³"}
